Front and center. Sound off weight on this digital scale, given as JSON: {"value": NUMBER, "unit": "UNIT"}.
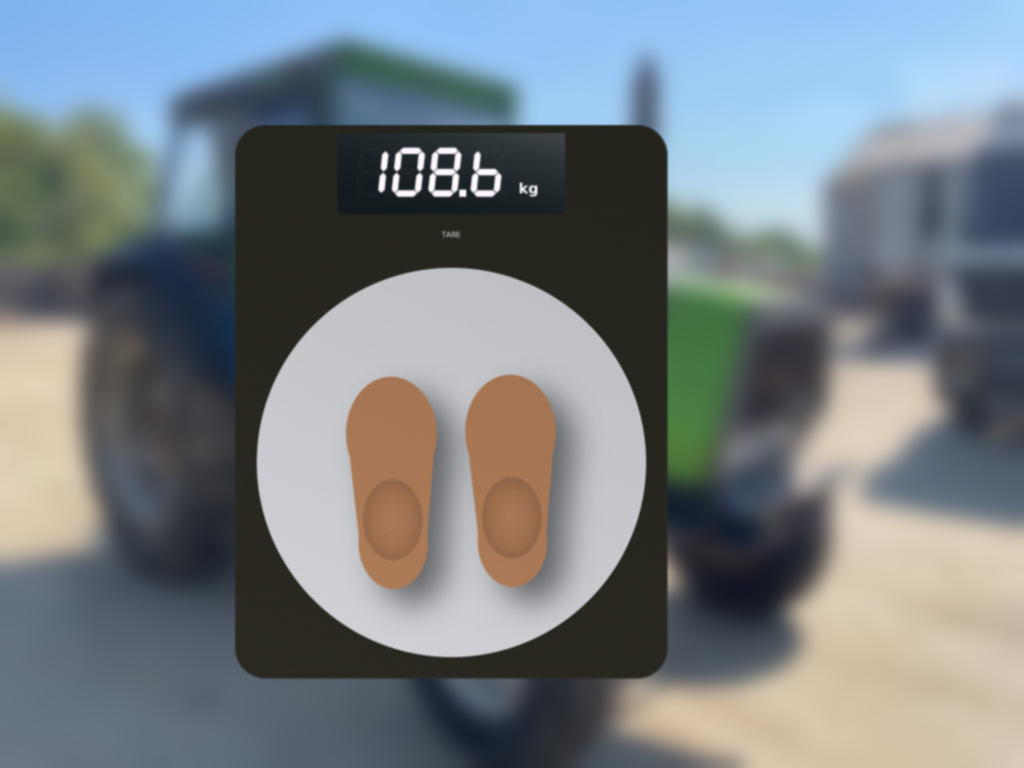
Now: {"value": 108.6, "unit": "kg"}
